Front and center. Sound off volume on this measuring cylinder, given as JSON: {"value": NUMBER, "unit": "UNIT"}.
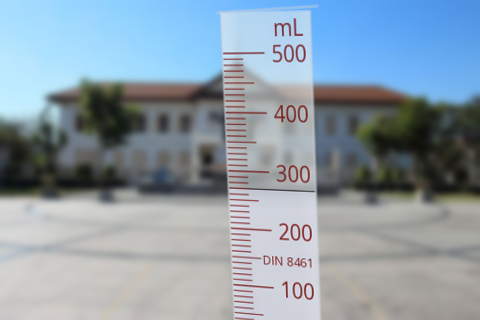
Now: {"value": 270, "unit": "mL"}
